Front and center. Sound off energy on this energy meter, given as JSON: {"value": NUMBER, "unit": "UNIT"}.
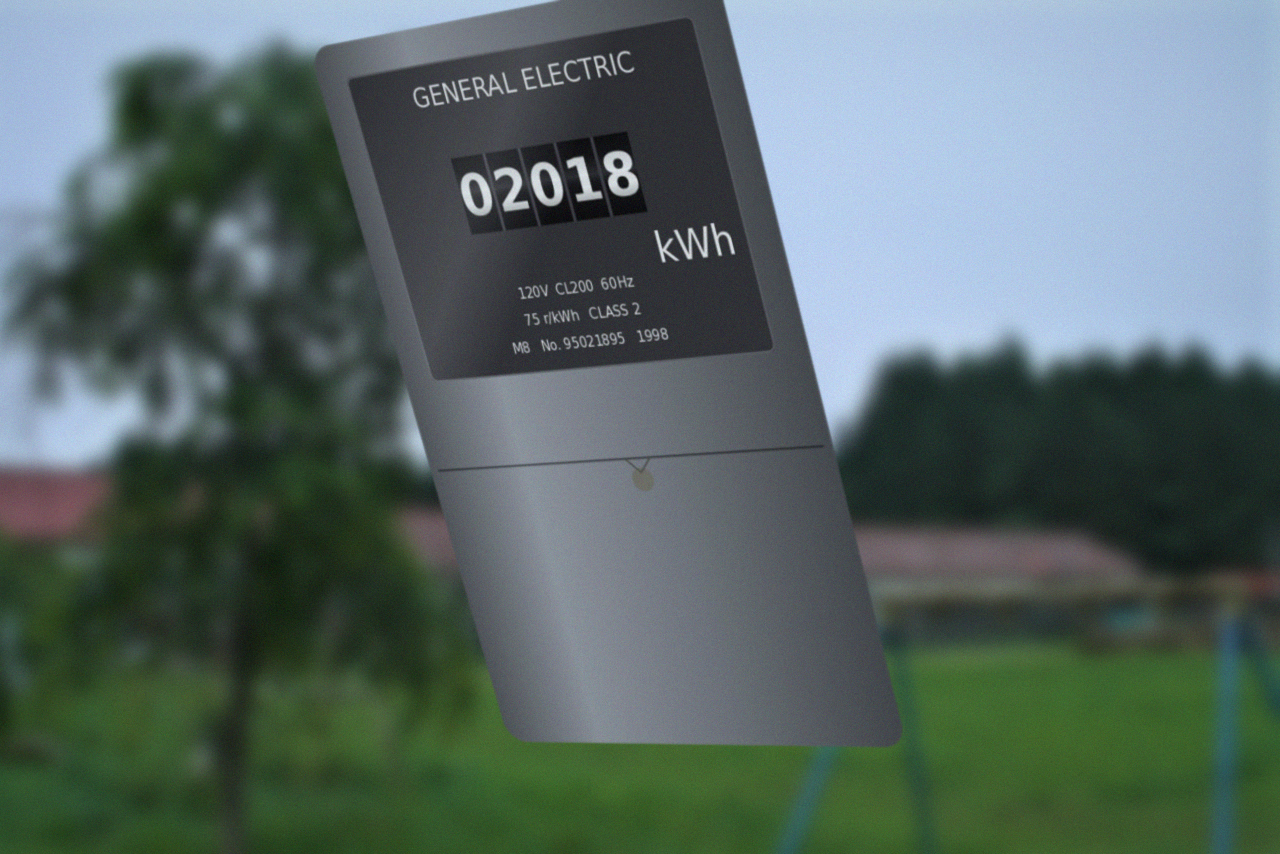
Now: {"value": 2018, "unit": "kWh"}
